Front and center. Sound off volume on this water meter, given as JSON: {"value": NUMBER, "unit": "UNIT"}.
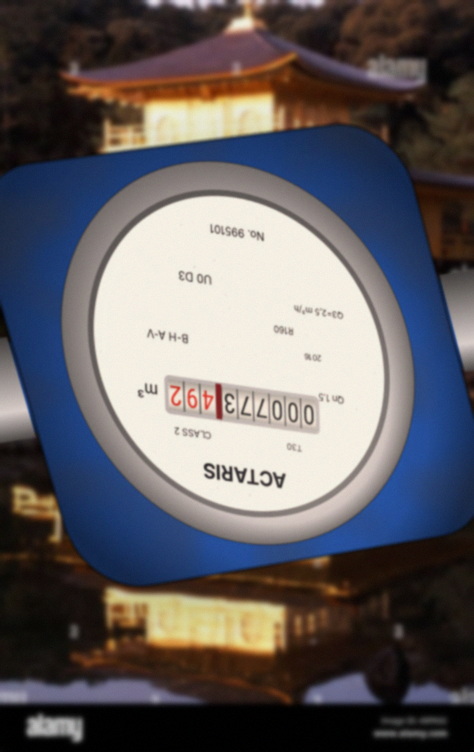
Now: {"value": 773.492, "unit": "m³"}
